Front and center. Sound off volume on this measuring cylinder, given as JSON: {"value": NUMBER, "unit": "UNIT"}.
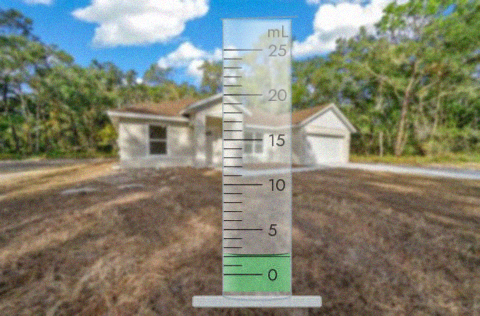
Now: {"value": 2, "unit": "mL"}
